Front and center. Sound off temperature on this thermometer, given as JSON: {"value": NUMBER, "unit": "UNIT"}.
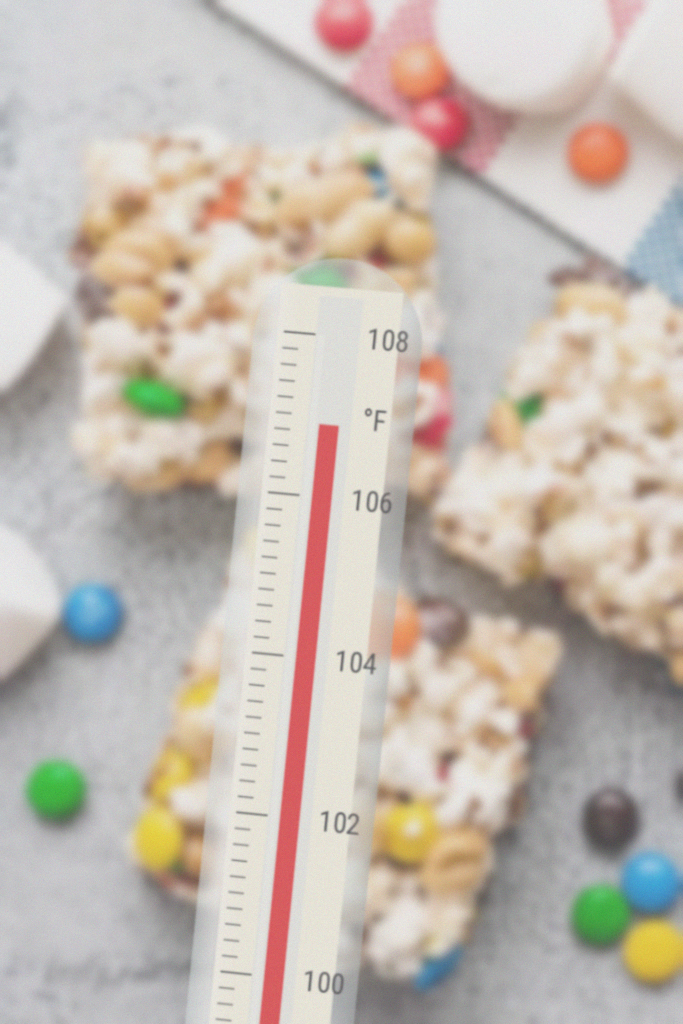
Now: {"value": 106.9, "unit": "°F"}
